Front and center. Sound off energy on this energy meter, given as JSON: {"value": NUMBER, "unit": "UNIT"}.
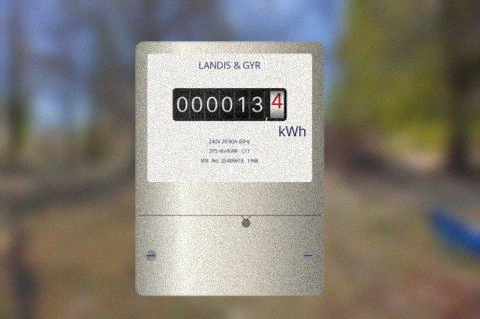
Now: {"value": 13.4, "unit": "kWh"}
